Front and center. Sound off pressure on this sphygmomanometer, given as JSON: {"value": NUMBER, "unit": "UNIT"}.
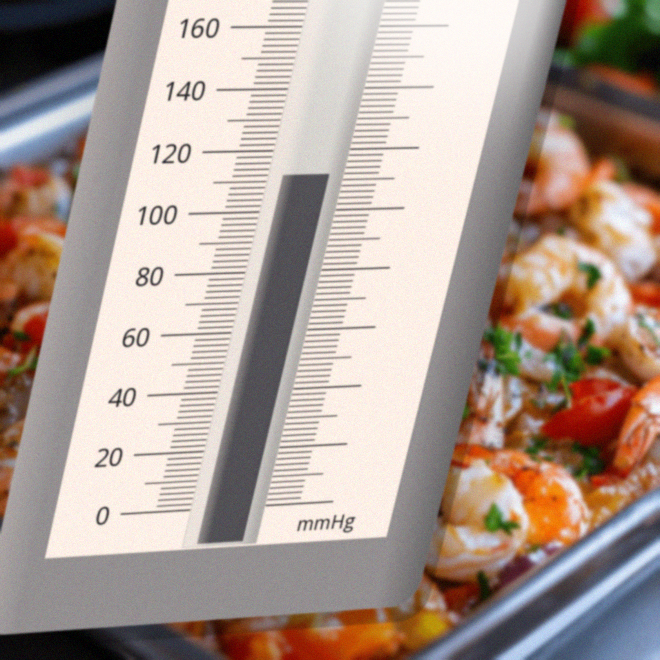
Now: {"value": 112, "unit": "mmHg"}
